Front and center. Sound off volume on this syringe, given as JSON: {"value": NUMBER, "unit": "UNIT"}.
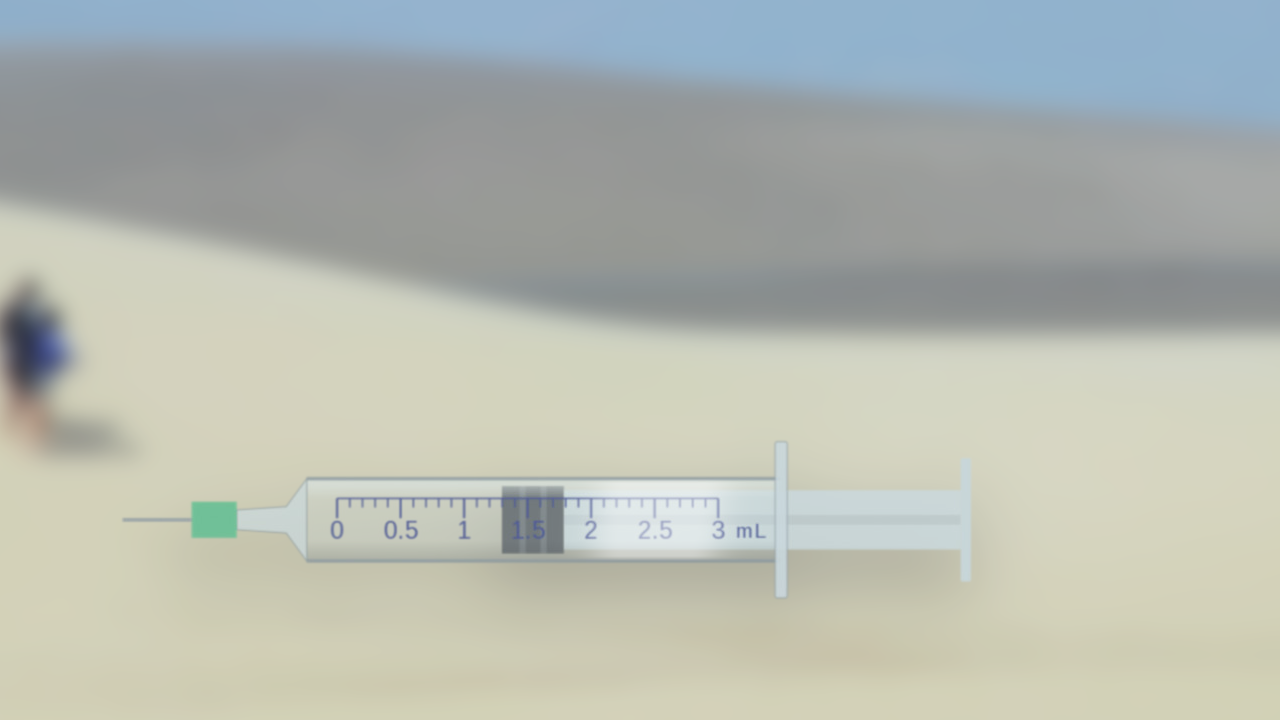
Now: {"value": 1.3, "unit": "mL"}
